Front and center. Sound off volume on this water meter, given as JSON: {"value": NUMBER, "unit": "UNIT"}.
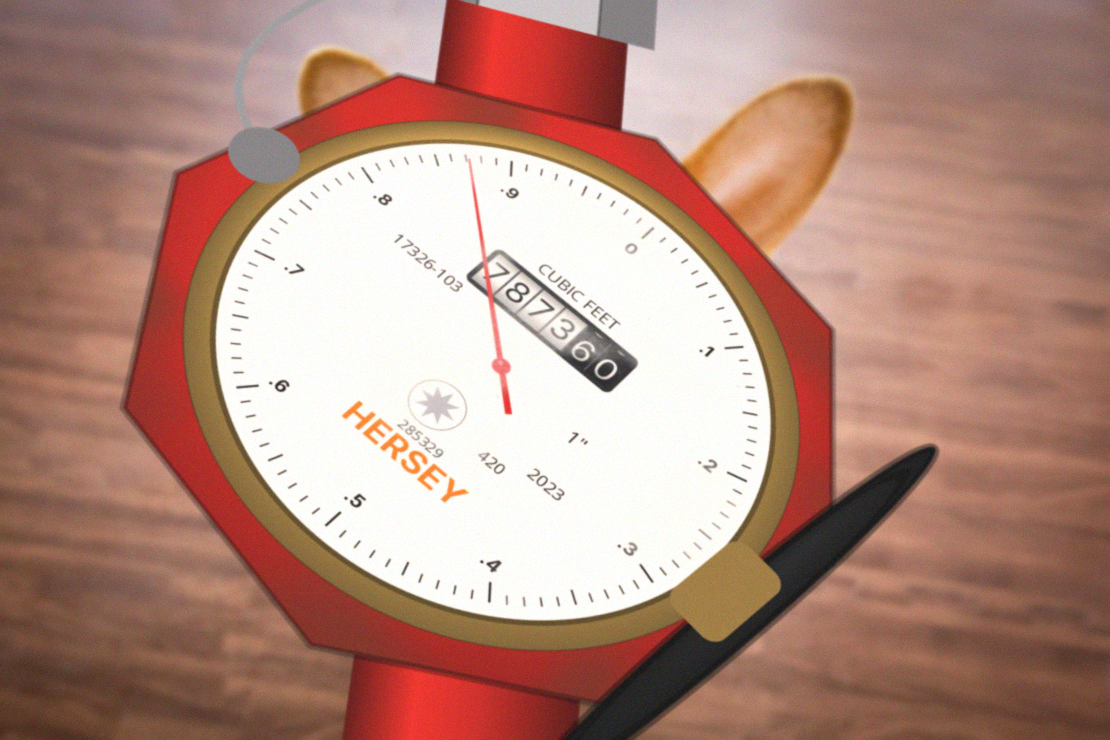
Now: {"value": 787359.87, "unit": "ft³"}
